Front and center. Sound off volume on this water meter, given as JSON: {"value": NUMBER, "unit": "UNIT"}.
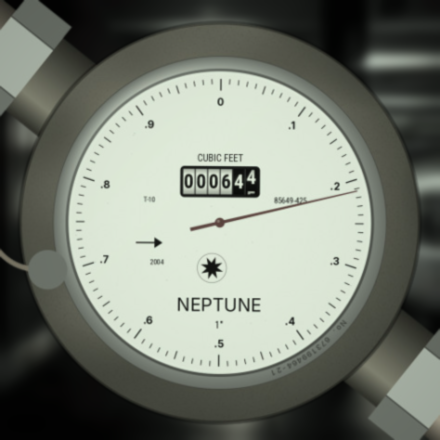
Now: {"value": 644.21, "unit": "ft³"}
